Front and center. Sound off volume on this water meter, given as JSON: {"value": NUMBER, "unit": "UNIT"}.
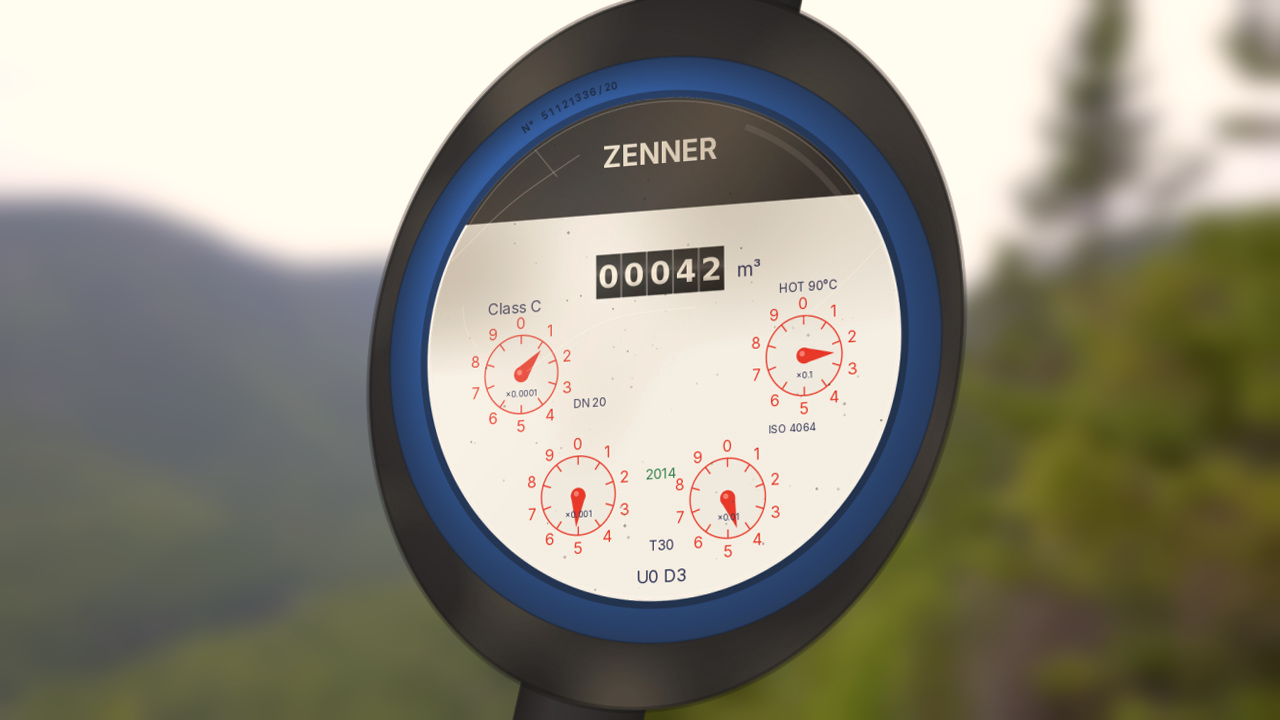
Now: {"value": 42.2451, "unit": "m³"}
